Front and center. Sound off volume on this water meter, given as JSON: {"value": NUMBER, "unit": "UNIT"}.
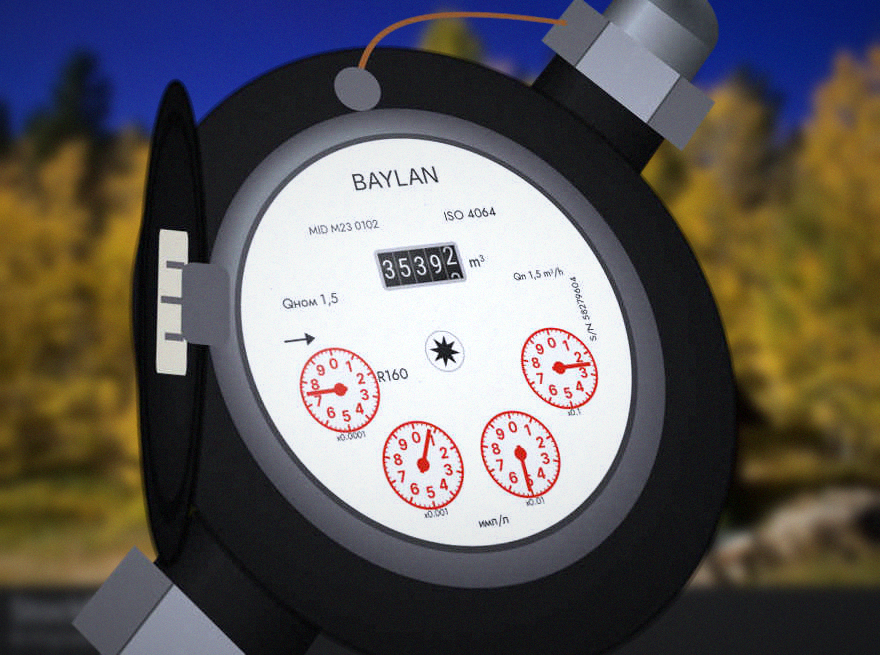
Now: {"value": 35392.2507, "unit": "m³"}
